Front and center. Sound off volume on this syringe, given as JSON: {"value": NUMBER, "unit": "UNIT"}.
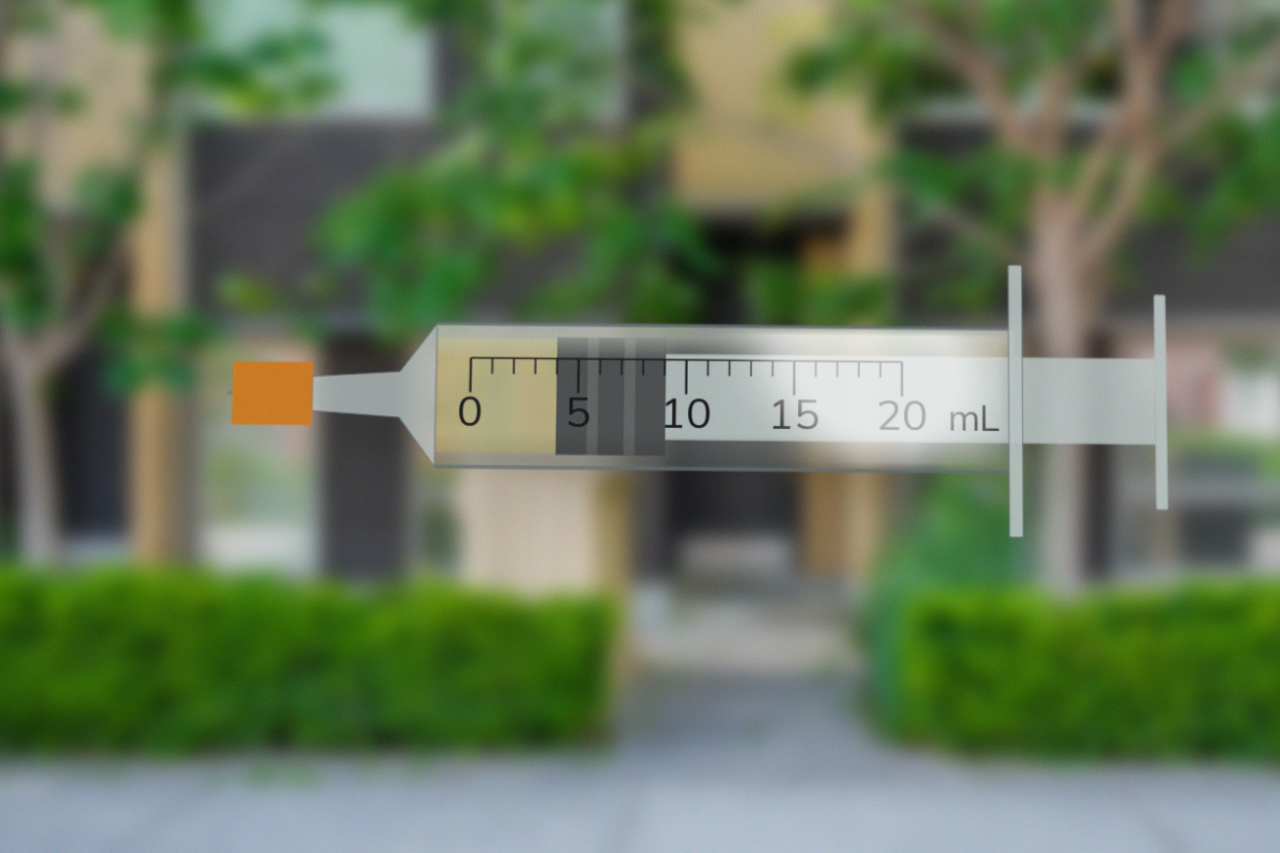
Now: {"value": 4, "unit": "mL"}
